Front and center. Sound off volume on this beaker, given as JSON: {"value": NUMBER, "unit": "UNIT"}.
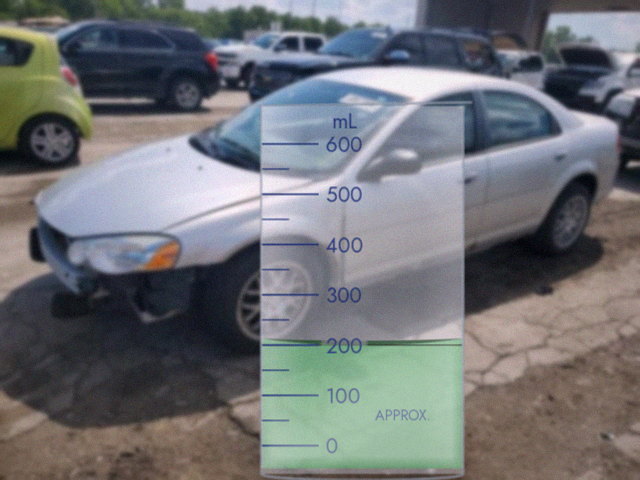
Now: {"value": 200, "unit": "mL"}
